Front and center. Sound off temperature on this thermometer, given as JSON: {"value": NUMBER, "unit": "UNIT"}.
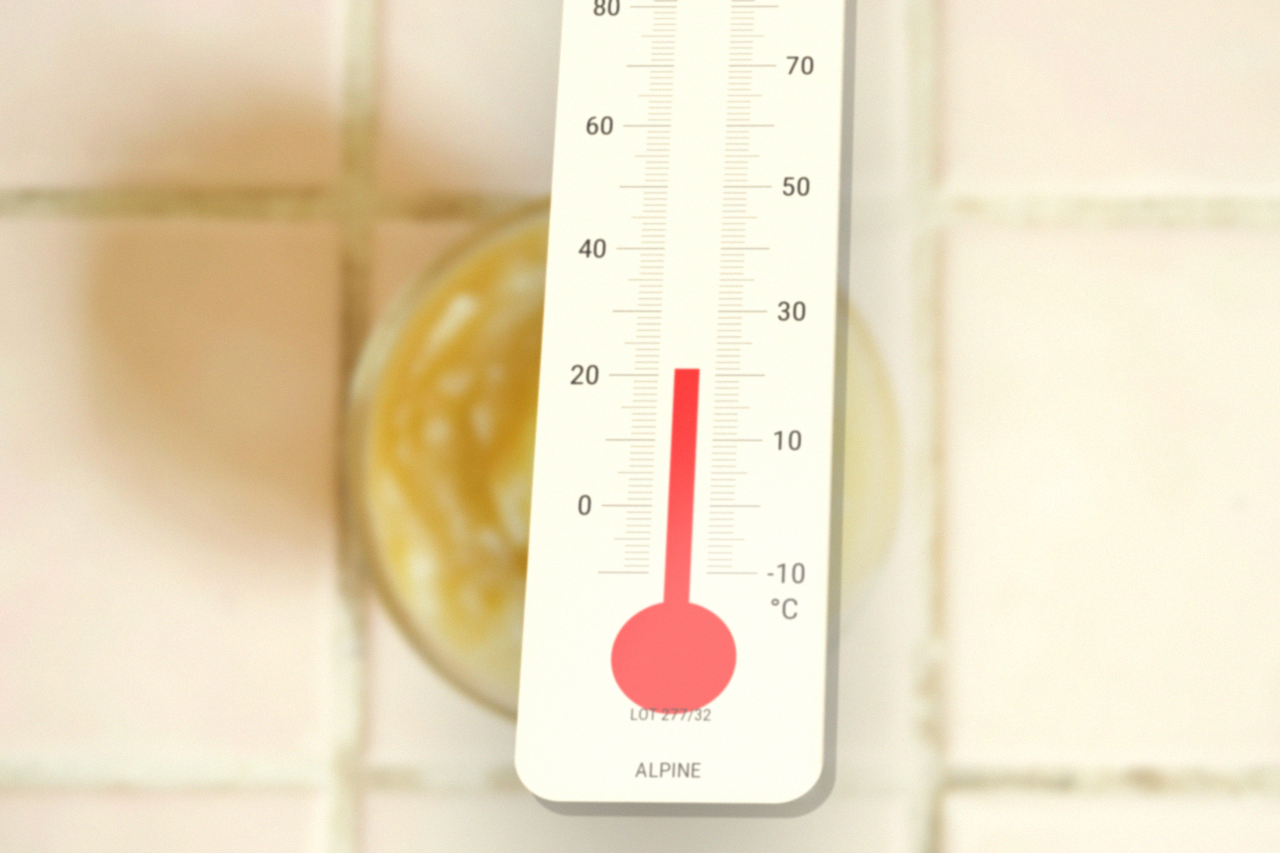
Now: {"value": 21, "unit": "°C"}
